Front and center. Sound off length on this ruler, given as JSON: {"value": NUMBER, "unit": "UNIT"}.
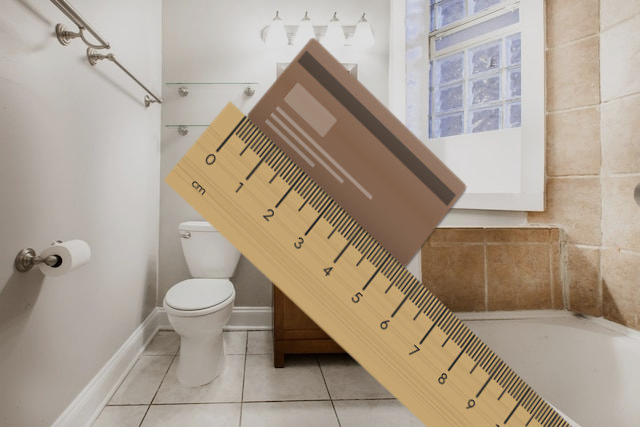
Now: {"value": 5.5, "unit": "cm"}
